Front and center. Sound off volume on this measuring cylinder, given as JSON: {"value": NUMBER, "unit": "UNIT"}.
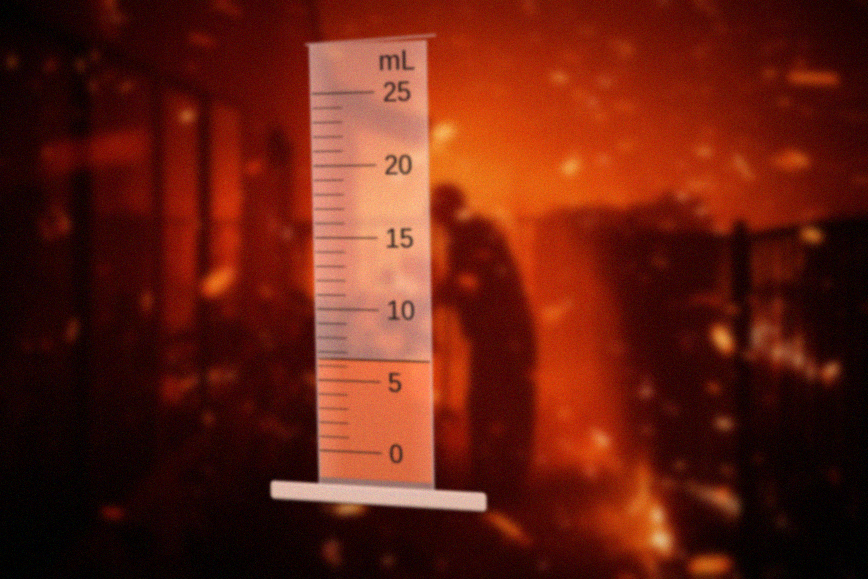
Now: {"value": 6.5, "unit": "mL"}
